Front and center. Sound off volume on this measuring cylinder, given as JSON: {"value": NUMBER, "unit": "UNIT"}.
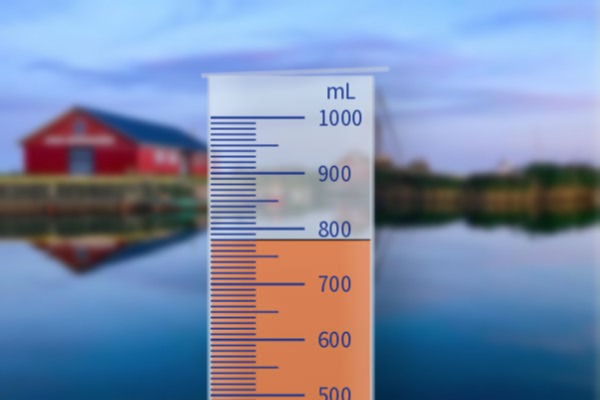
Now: {"value": 780, "unit": "mL"}
